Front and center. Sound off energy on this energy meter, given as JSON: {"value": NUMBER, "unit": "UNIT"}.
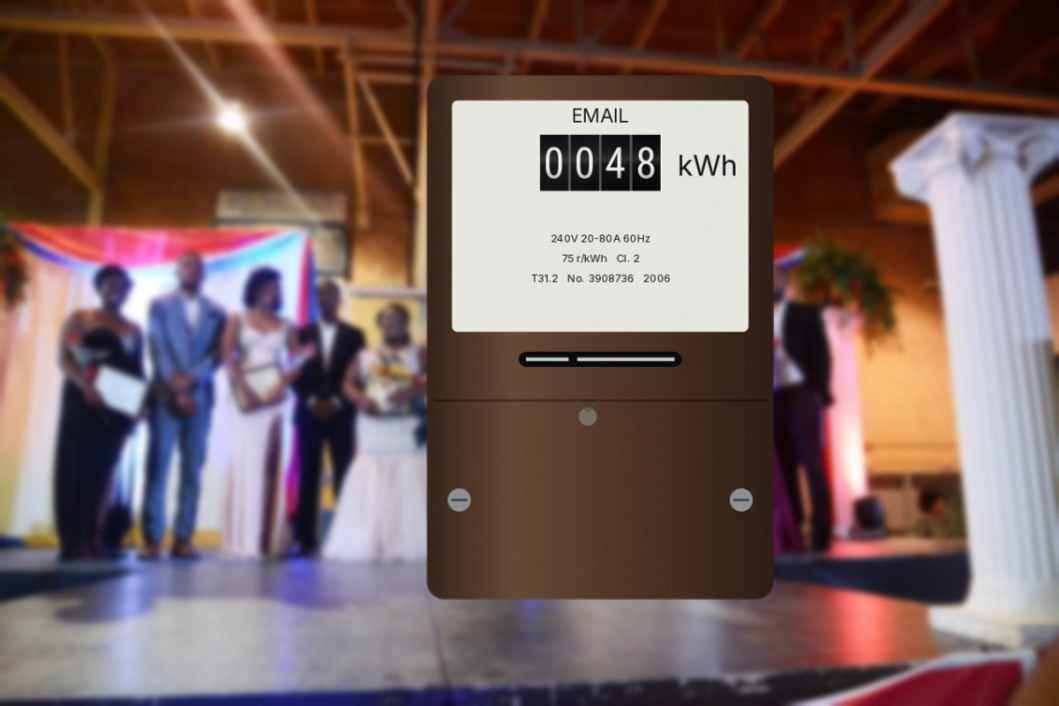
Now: {"value": 48, "unit": "kWh"}
